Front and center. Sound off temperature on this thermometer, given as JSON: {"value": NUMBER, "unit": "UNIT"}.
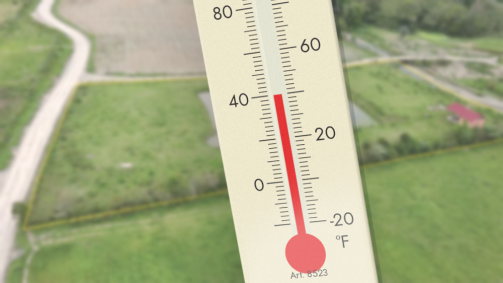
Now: {"value": 40, "unit": "°F"}
